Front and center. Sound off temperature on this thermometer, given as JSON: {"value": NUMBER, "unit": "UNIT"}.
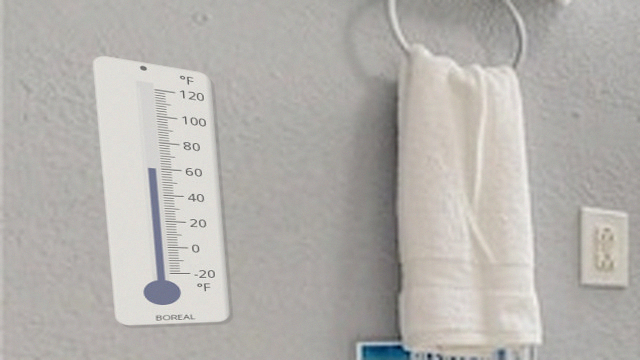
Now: {"value": 60, "unit": "°F"}
